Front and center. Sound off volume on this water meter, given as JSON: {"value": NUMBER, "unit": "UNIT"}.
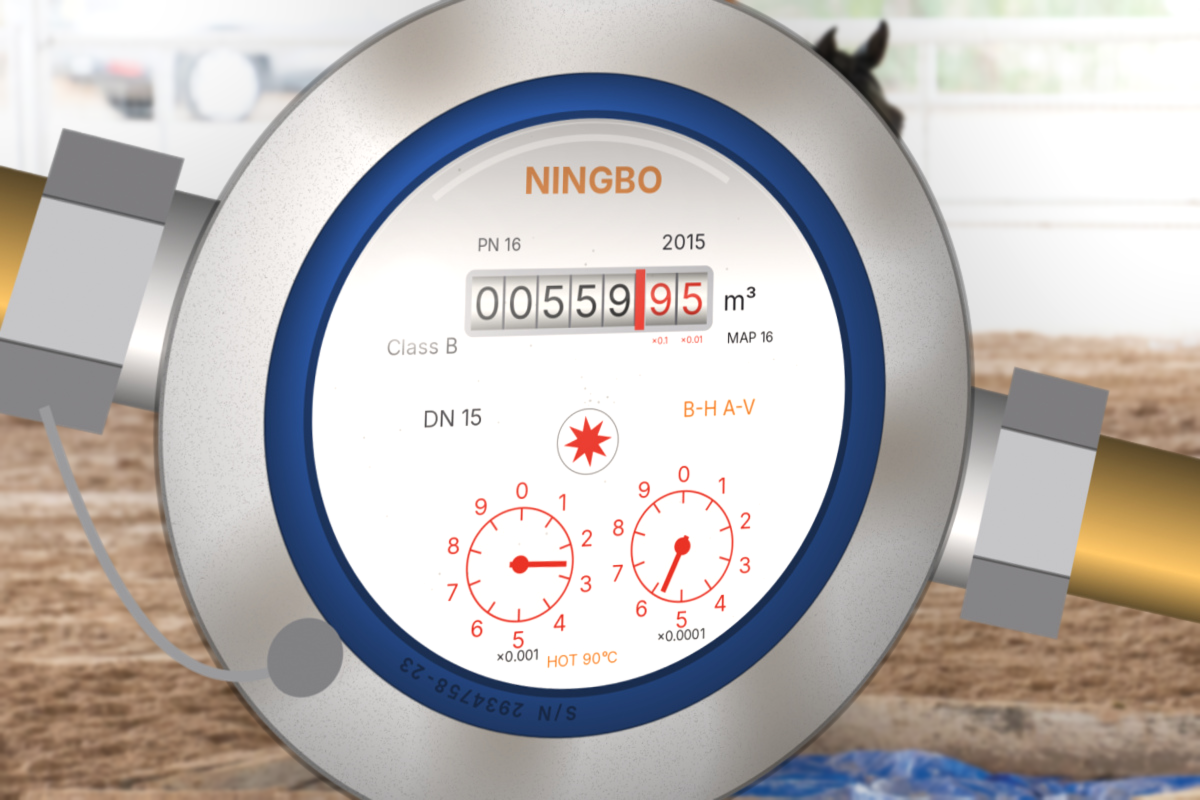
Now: {"value": 559.9525, "unit": "m³"}
